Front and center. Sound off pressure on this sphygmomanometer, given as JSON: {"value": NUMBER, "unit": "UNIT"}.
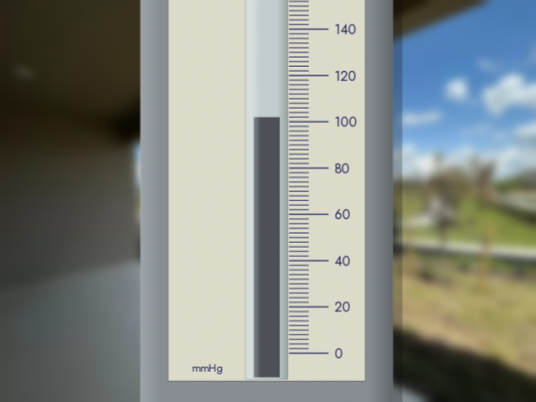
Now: {"value": 102, "unit": "mmHg"}
